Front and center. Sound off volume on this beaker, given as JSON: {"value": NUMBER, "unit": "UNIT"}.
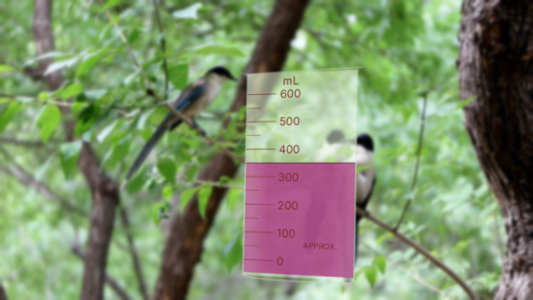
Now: {"value": 350, "unit": "mL"}
